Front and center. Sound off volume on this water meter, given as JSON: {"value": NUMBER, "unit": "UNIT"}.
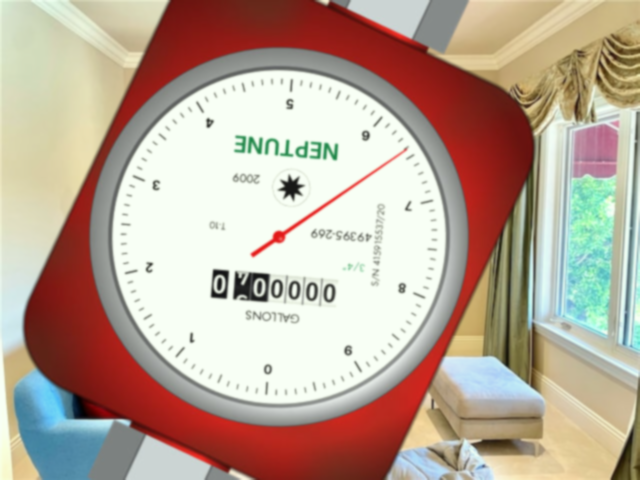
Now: {"value": 36.4, "unit": "gal"}
